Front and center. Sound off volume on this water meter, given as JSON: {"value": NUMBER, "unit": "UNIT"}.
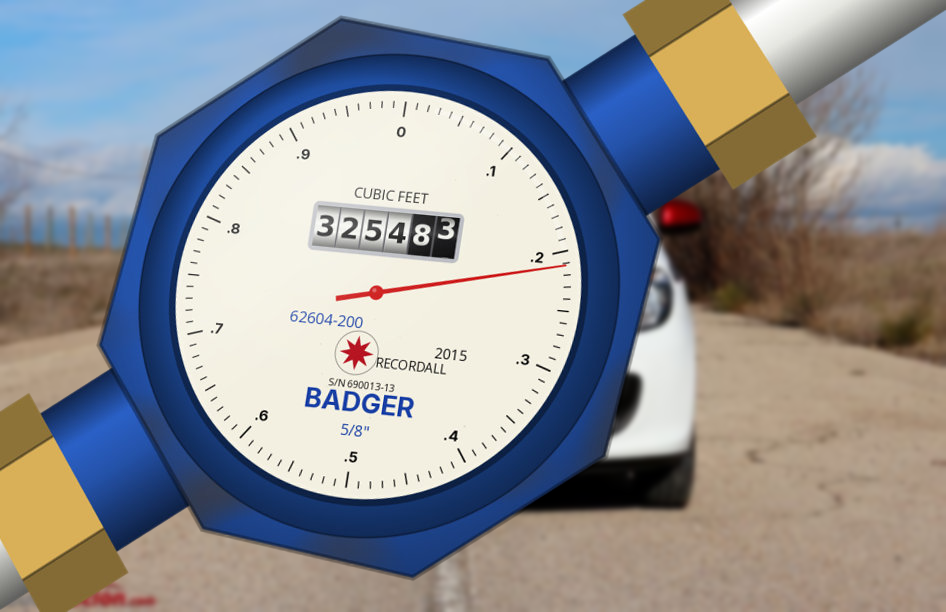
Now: {"value": 325483.21, "unit": "ft³"}
